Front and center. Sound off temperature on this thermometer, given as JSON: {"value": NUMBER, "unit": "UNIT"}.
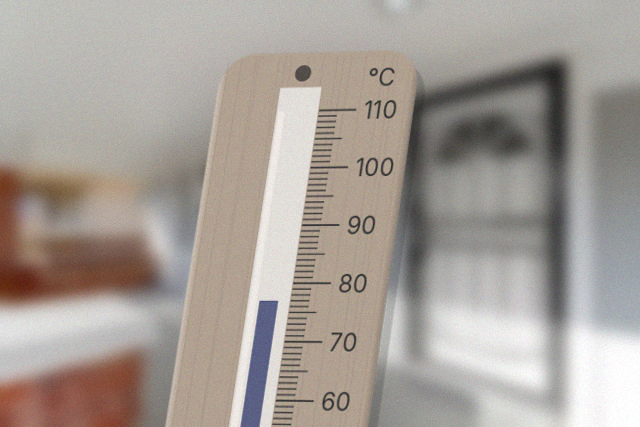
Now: {"value": 77, "unit": "°C"}
